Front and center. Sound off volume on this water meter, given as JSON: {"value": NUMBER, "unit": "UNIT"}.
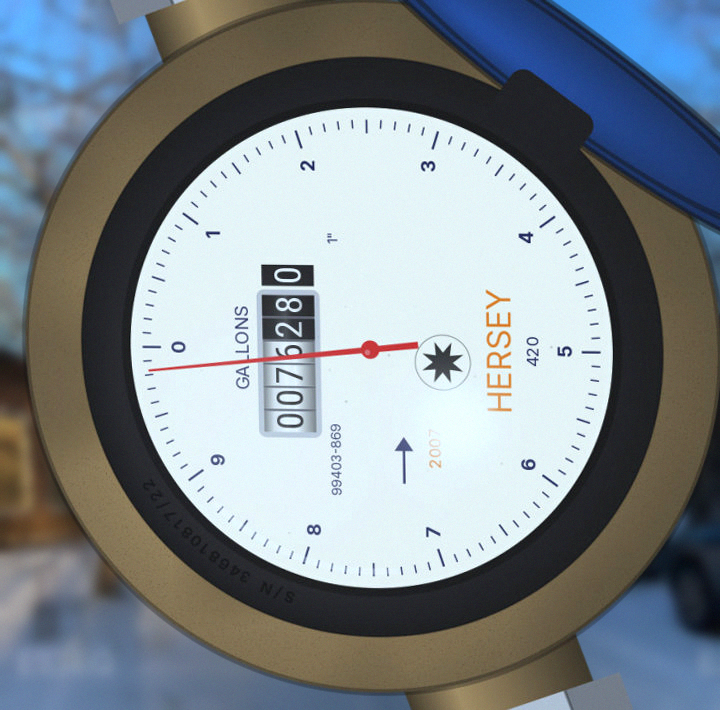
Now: {"value": 76279.8, "unit": "gal"}
